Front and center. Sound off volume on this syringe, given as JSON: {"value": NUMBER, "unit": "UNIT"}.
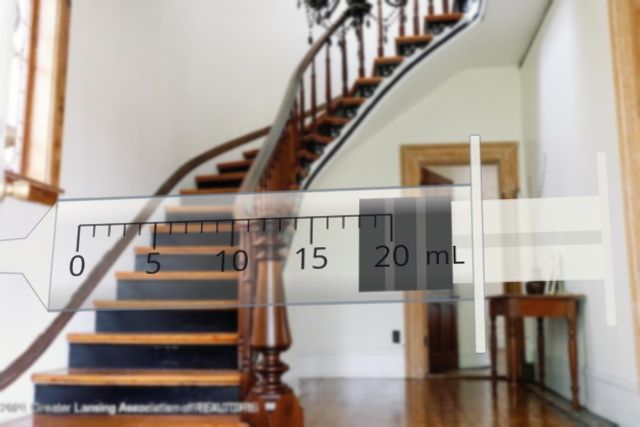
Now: {"value": 18, "unit": "mL"}
